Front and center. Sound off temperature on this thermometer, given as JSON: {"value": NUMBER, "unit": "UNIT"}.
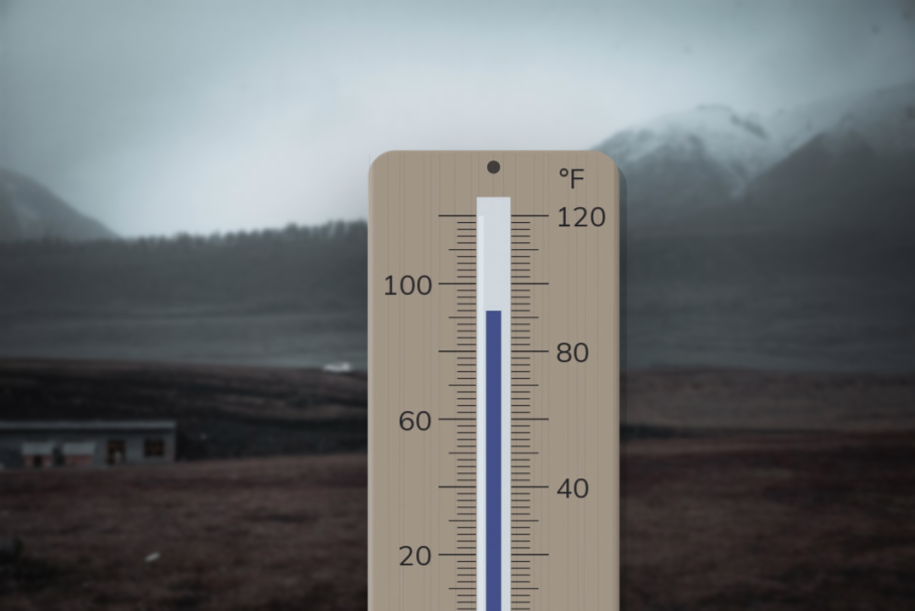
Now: {"value": 92, "unit": "°F"}
